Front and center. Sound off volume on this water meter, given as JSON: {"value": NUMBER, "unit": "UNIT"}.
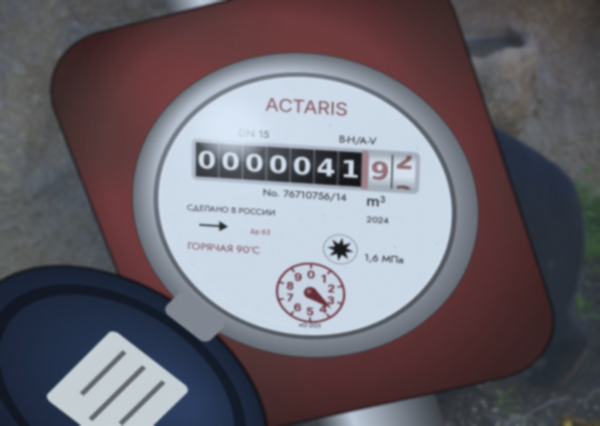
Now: {"value": 41.923, "unit": "m³"}
